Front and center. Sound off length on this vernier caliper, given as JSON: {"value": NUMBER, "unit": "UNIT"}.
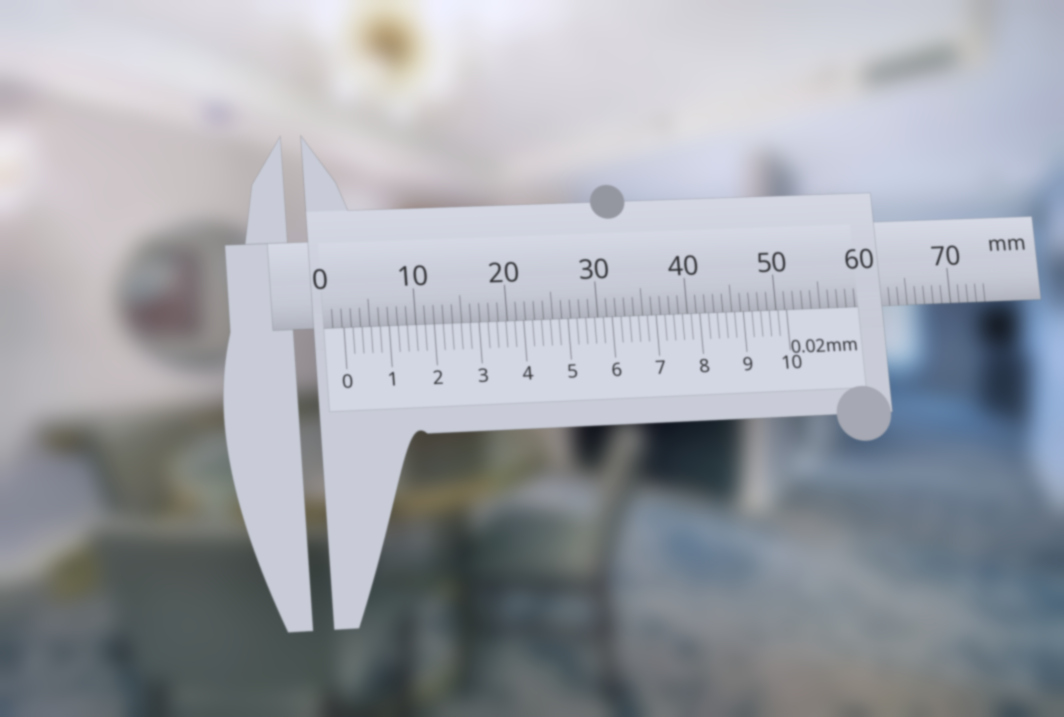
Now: {"value": 2.2, "unit": "mm"}
